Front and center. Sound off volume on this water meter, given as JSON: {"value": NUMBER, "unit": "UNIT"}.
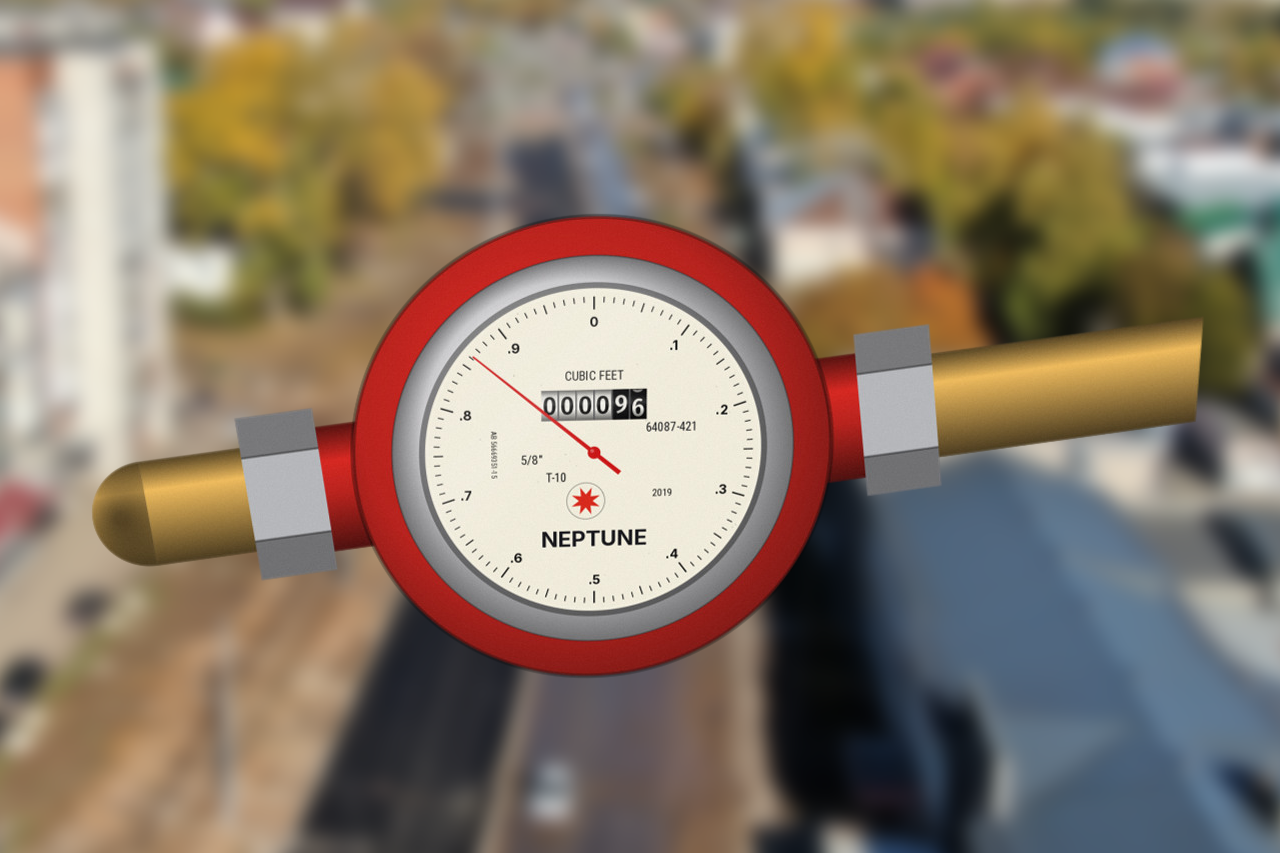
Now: {"value": 95.86, "unit": "ft³"}
